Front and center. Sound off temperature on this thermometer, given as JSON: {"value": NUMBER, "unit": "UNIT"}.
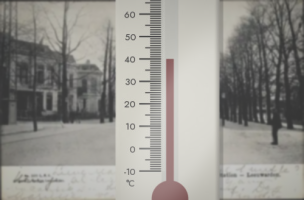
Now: {"value": 40, "unit": "°C"}
